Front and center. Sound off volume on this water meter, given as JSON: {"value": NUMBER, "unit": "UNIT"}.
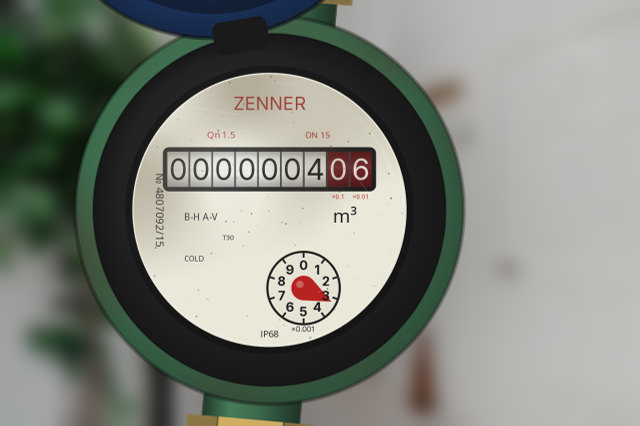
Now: {"value": 4.063, "unit": "m³"}
